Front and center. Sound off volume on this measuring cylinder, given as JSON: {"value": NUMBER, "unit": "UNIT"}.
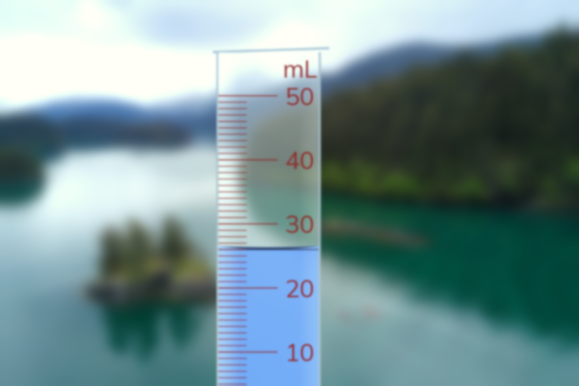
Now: {"value": 26, "unit": "mL"}
